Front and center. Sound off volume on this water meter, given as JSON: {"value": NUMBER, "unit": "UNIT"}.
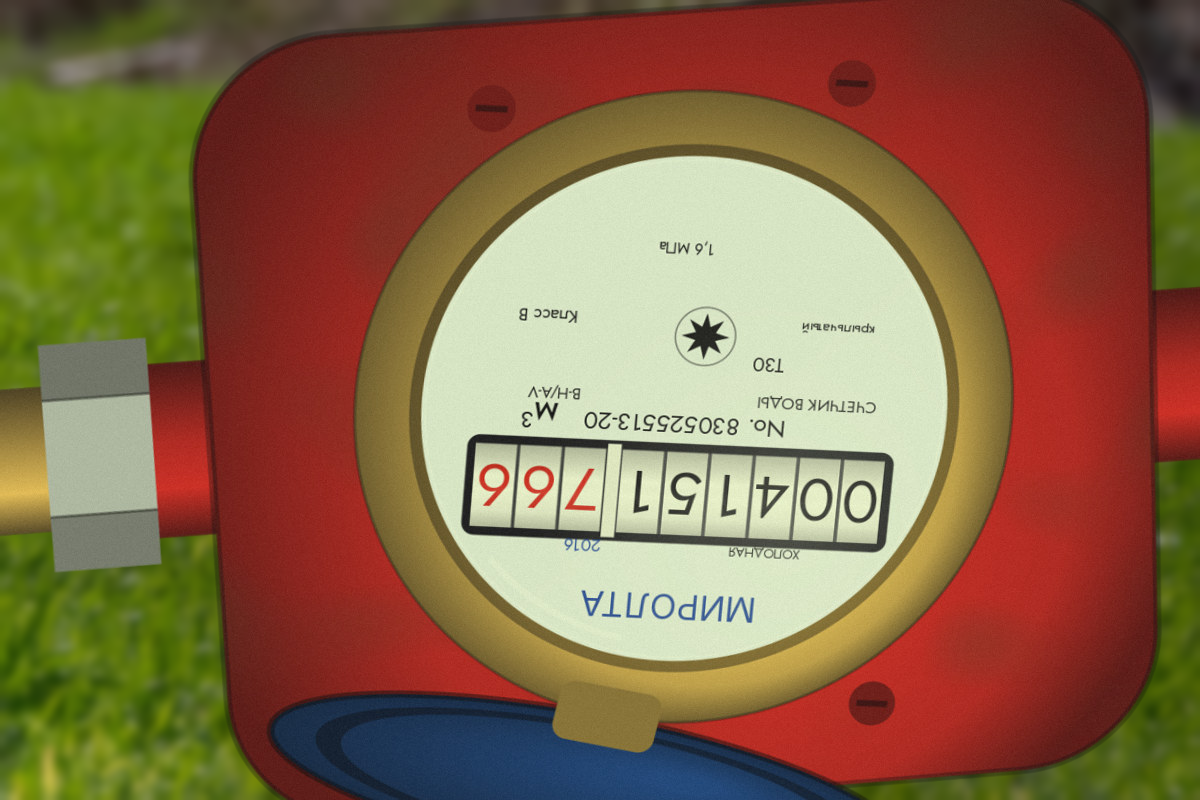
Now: {"value": 4151.766, "unit": "m³"}
